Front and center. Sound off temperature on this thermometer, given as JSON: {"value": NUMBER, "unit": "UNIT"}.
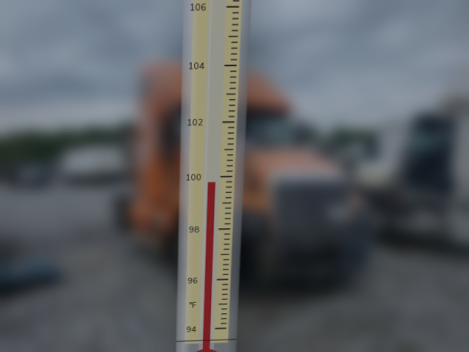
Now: {"value": 99.8, "unit": "°F"}
